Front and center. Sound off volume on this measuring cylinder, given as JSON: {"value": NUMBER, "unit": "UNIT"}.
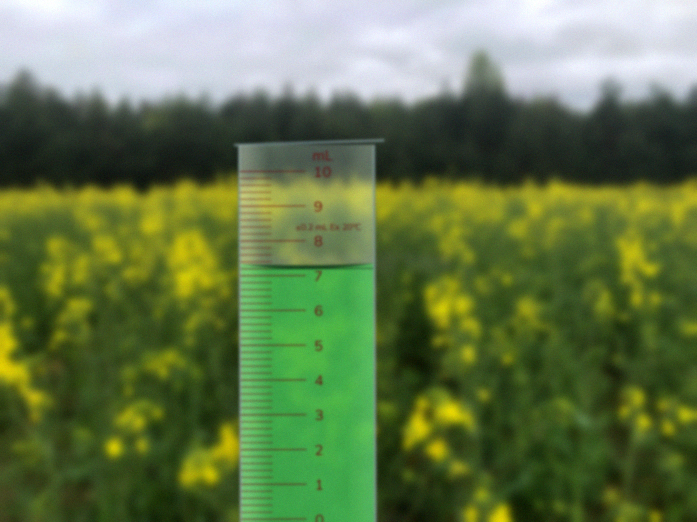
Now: {"value": 7.2, "unit": "mL"}
